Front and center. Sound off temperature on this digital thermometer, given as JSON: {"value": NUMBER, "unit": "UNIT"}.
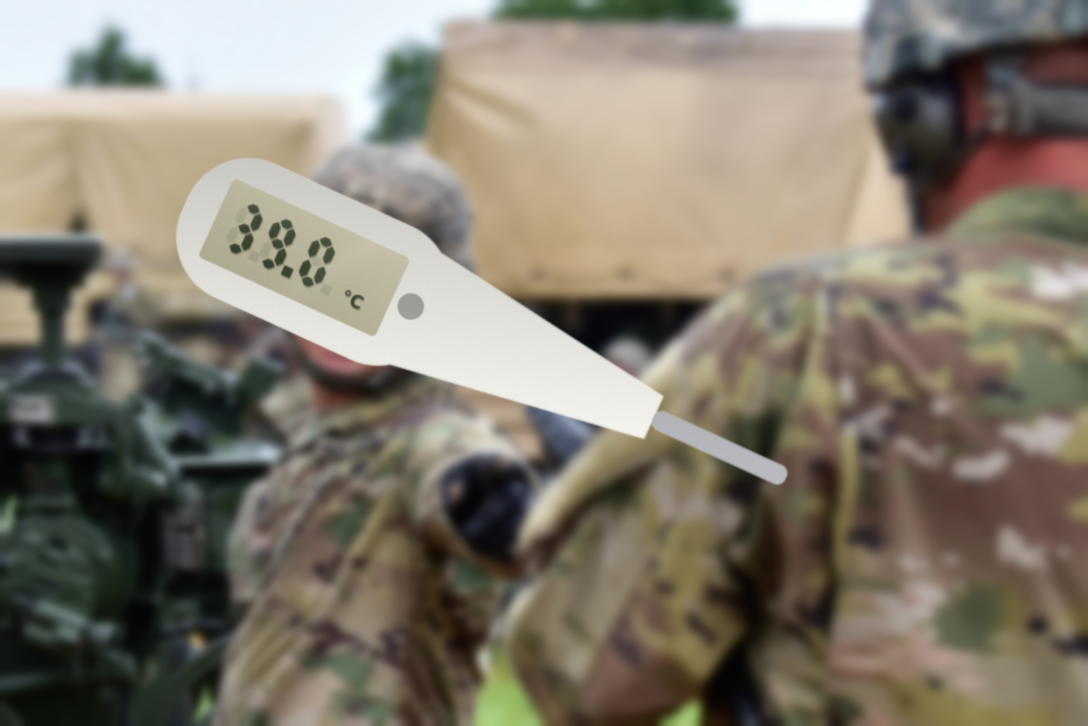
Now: {"value": 39.0, "unit": "°C"}
